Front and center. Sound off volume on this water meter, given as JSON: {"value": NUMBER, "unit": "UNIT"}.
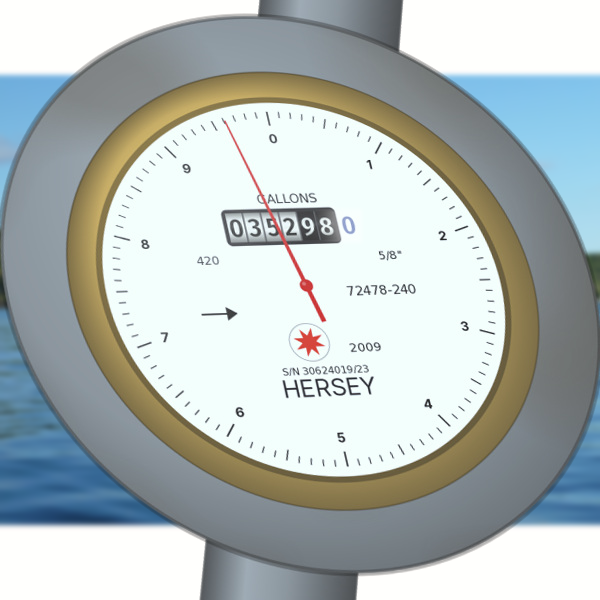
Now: {"value": 352979.6, "unit": "gal"}
